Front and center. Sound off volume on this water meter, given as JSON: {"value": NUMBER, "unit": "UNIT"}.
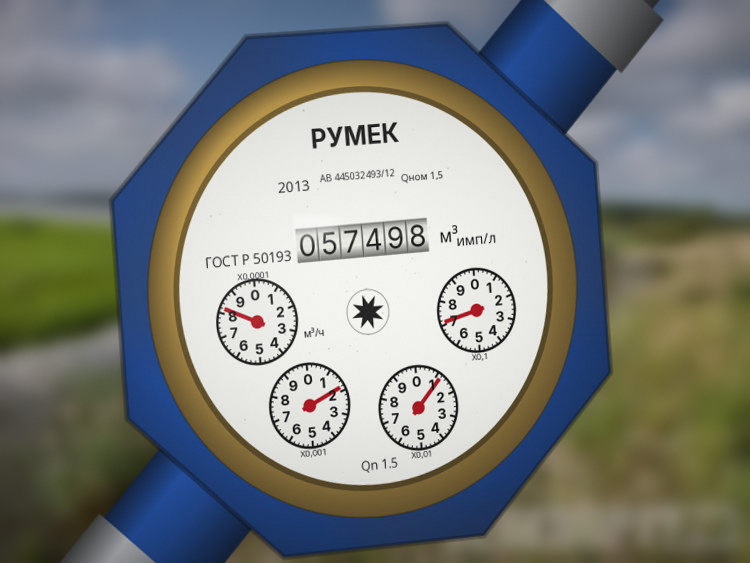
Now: {"value": 57498.7118, "unit": "m³"}
